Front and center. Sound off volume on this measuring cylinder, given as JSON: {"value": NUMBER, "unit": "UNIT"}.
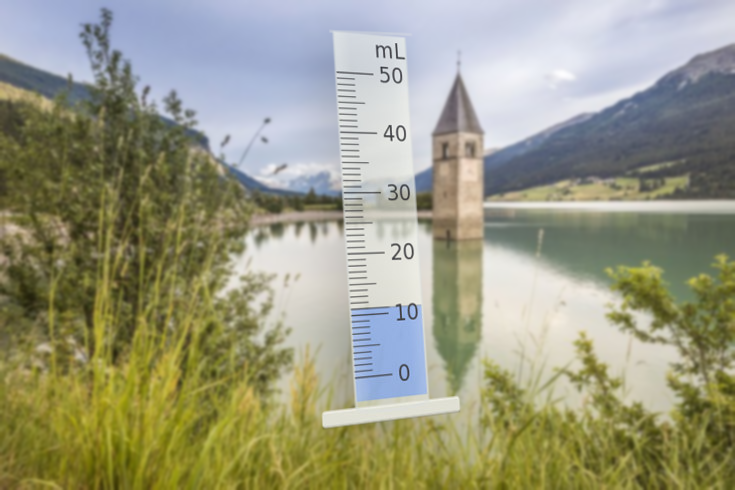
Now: {"value": 11, "unit": "mL"}
